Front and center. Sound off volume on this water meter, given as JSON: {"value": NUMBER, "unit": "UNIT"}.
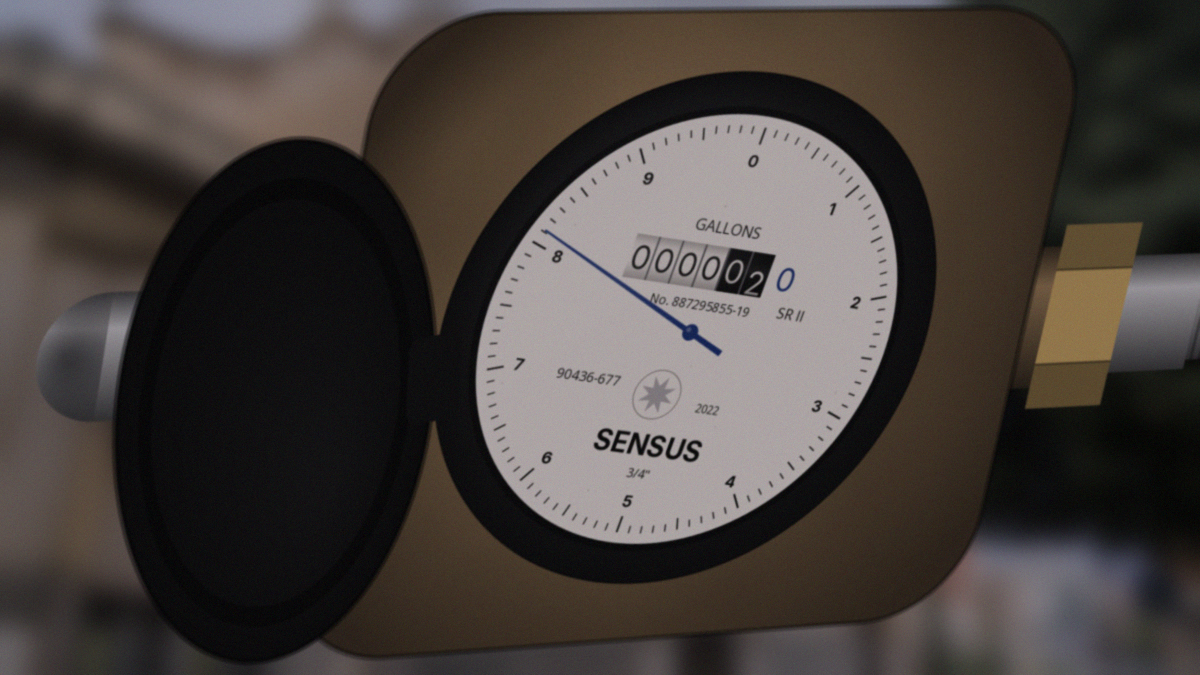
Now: {"value": 18.1, "unit": "gal"}
